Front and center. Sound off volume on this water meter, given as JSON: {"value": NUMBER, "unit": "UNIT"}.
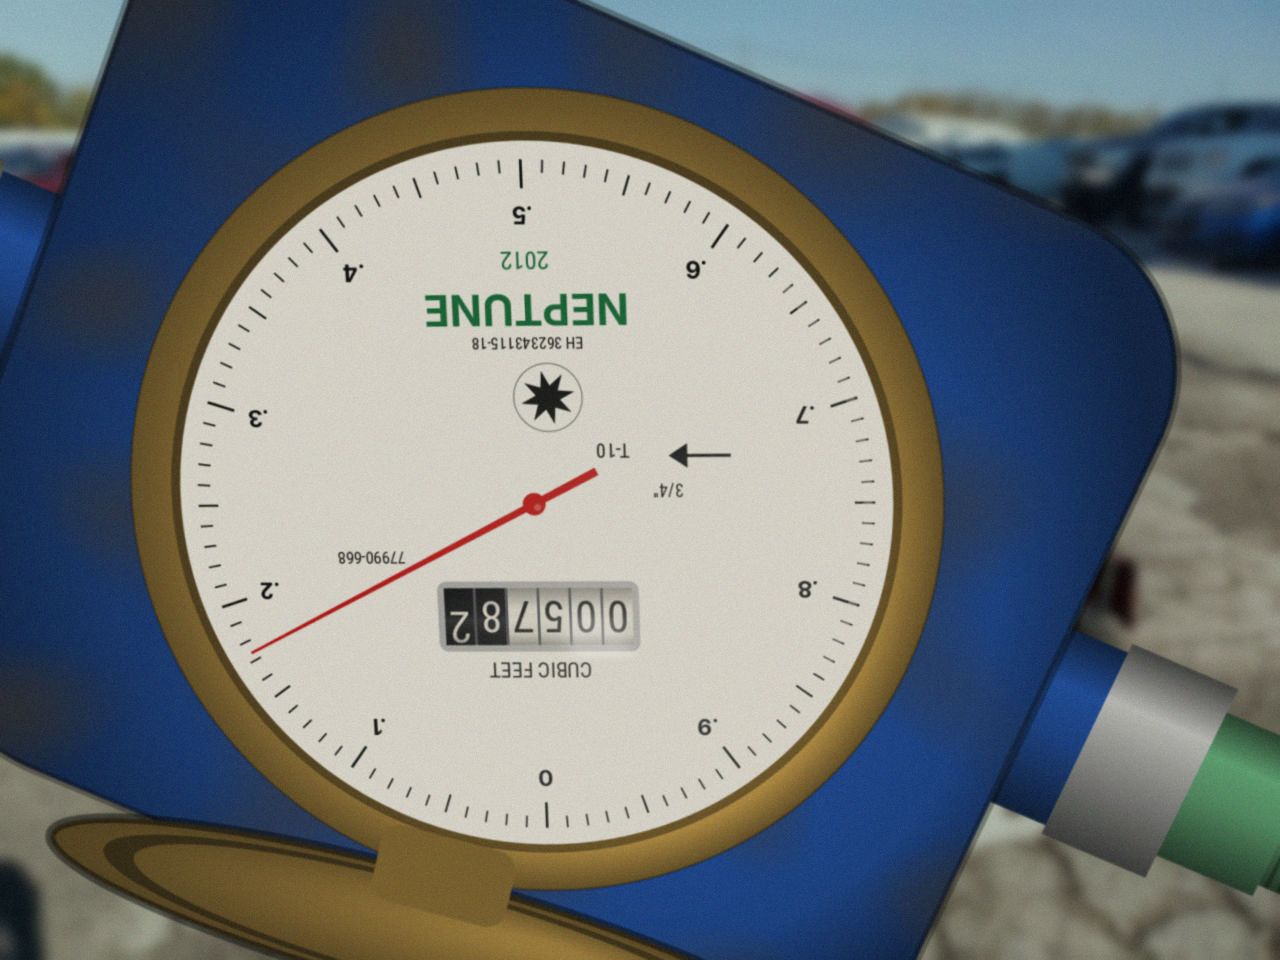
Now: {"value": 5782.17, "unit": "ft³"}
